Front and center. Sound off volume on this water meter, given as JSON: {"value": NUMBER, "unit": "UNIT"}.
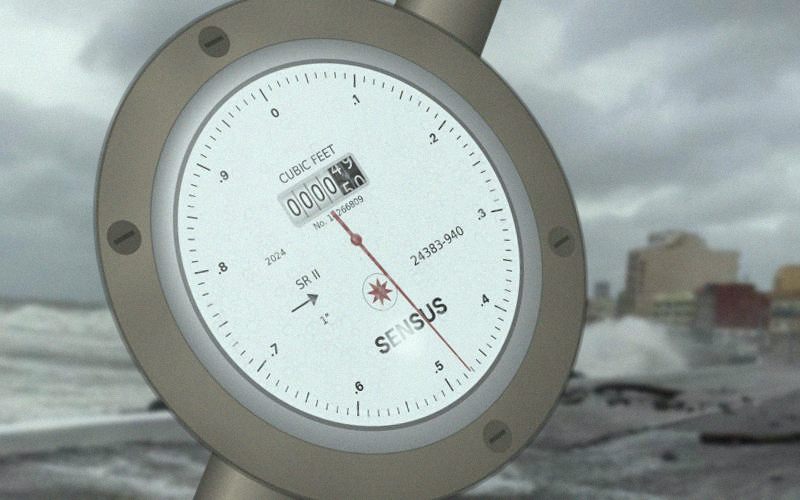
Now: {"value": 49.47, "unit": "ft³"}
